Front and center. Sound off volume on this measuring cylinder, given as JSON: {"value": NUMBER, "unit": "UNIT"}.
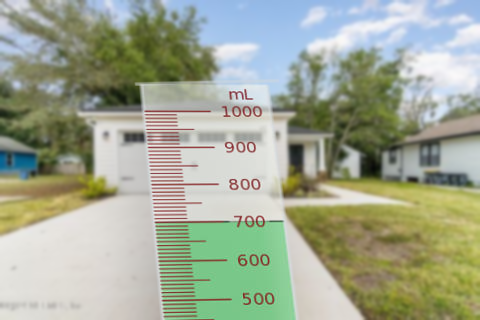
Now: {"value": 700, "unit": "mL"}
